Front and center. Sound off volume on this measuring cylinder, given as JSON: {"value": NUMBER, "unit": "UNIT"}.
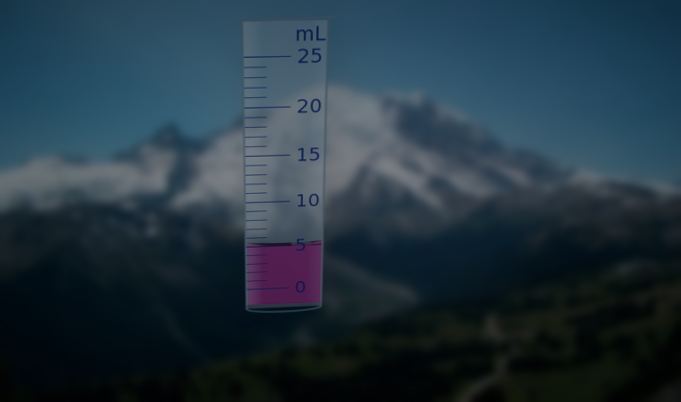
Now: {"value": 5, "unit": "mL"}
